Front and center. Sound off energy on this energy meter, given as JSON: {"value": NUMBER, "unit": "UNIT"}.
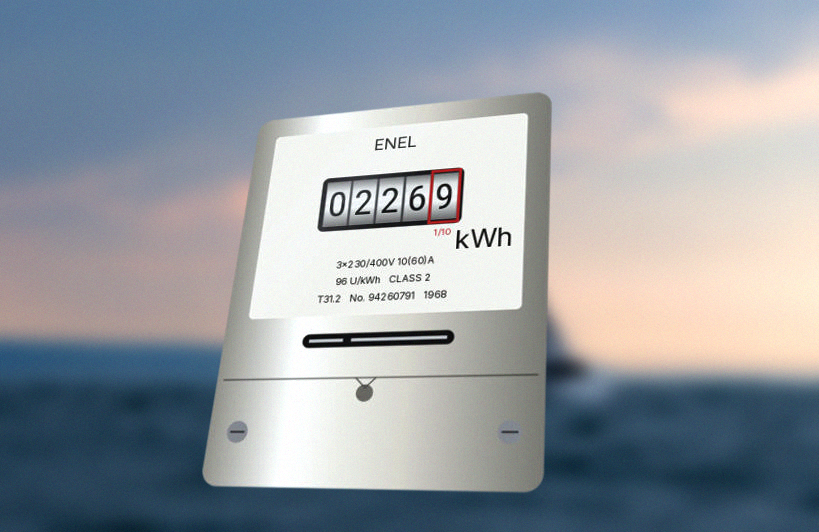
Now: {"value": 226.9, "unit": "kWh"}
